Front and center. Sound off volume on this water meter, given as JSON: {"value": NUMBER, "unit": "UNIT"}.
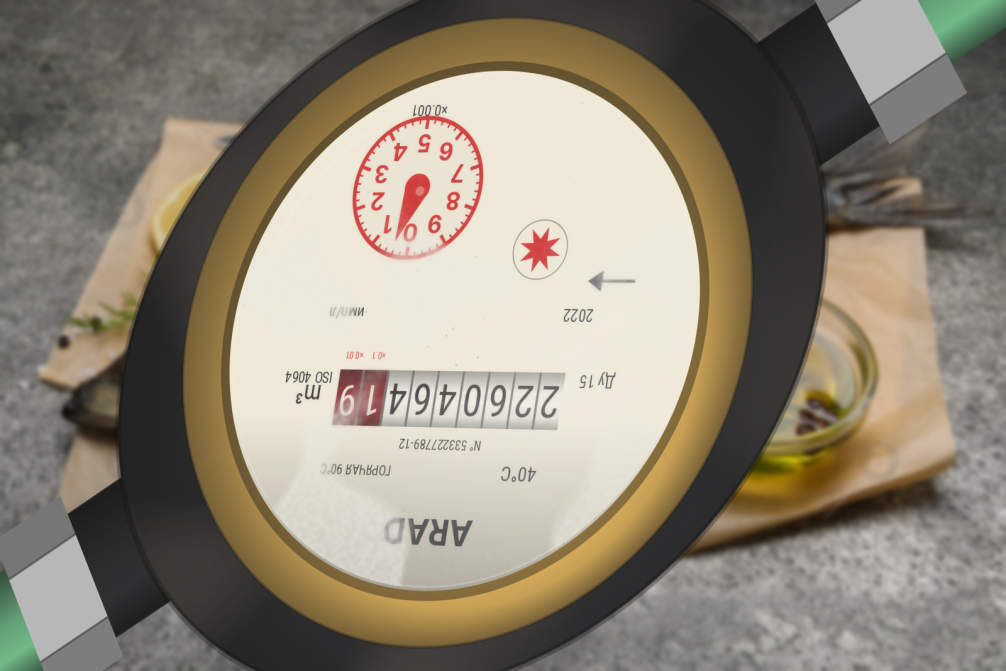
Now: {"value": 2260464.190, "unit": "m³"}
